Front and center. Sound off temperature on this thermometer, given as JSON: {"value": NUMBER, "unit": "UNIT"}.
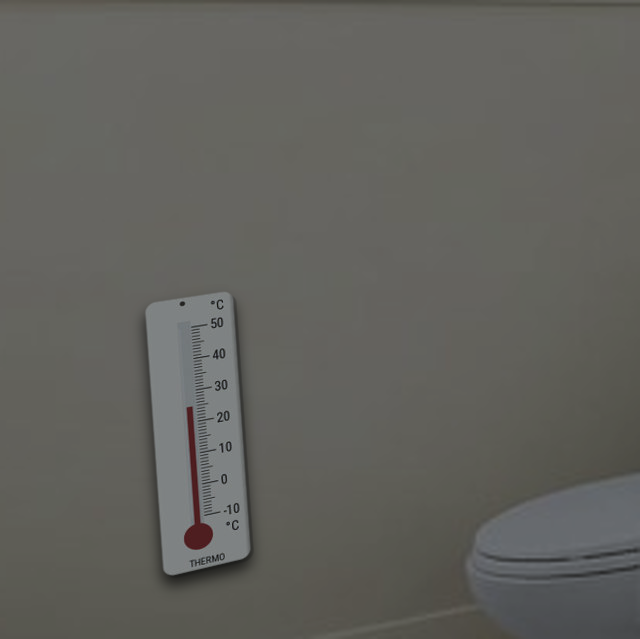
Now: {"value": 25, "unit": "°C"}
